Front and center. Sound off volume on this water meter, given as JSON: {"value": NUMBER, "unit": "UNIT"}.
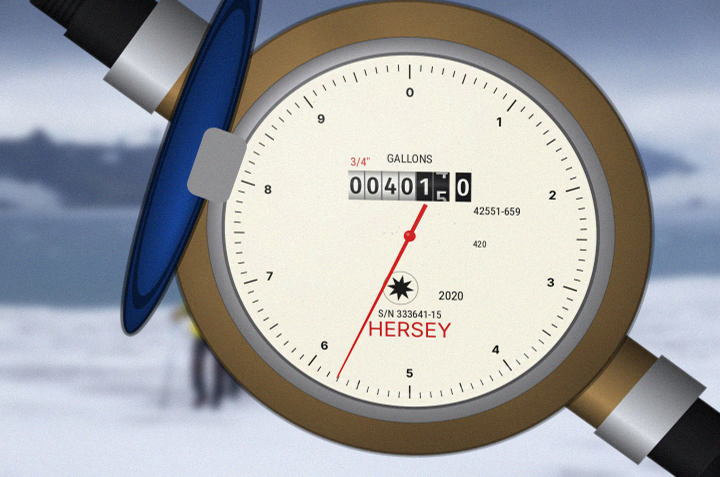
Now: {"value": 40145.7, "unit": "gal"}
